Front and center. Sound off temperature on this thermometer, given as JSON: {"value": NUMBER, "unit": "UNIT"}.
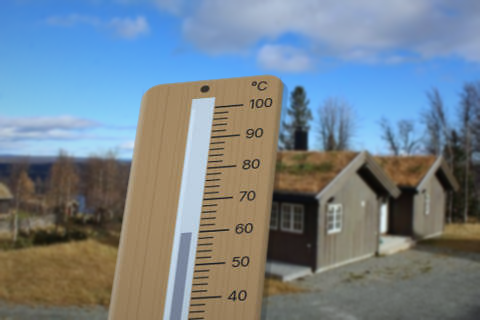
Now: {"value": 60, "unit": "°C"}
